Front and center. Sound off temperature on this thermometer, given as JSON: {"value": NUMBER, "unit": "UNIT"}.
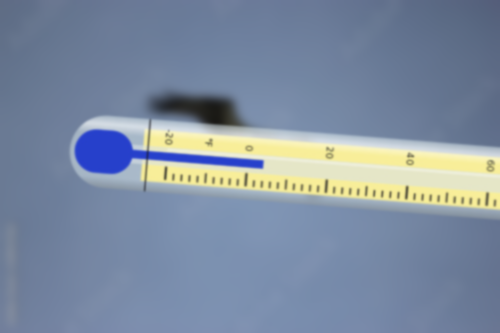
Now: {"value": 4, "unit": "°F"}
